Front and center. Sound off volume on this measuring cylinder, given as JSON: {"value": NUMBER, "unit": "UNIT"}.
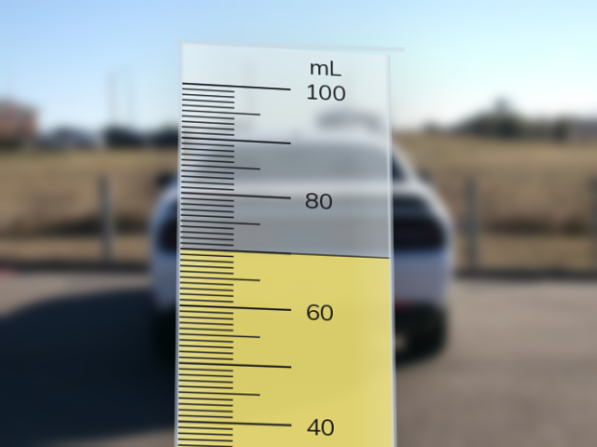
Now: {"value": 70, "unit": "mL"}
